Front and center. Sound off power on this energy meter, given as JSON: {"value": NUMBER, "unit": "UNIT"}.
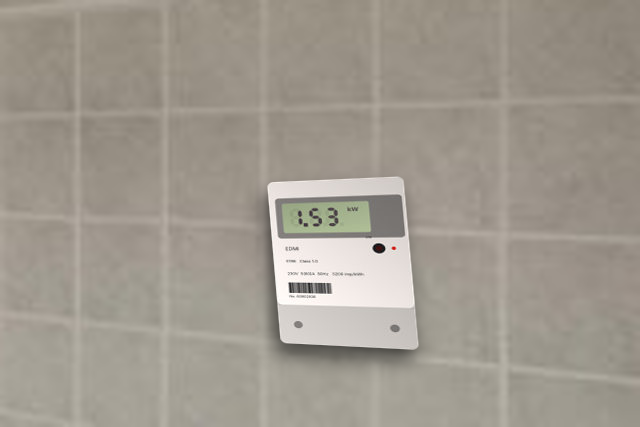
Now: {"value": 1.53, "unit": "kW"}
